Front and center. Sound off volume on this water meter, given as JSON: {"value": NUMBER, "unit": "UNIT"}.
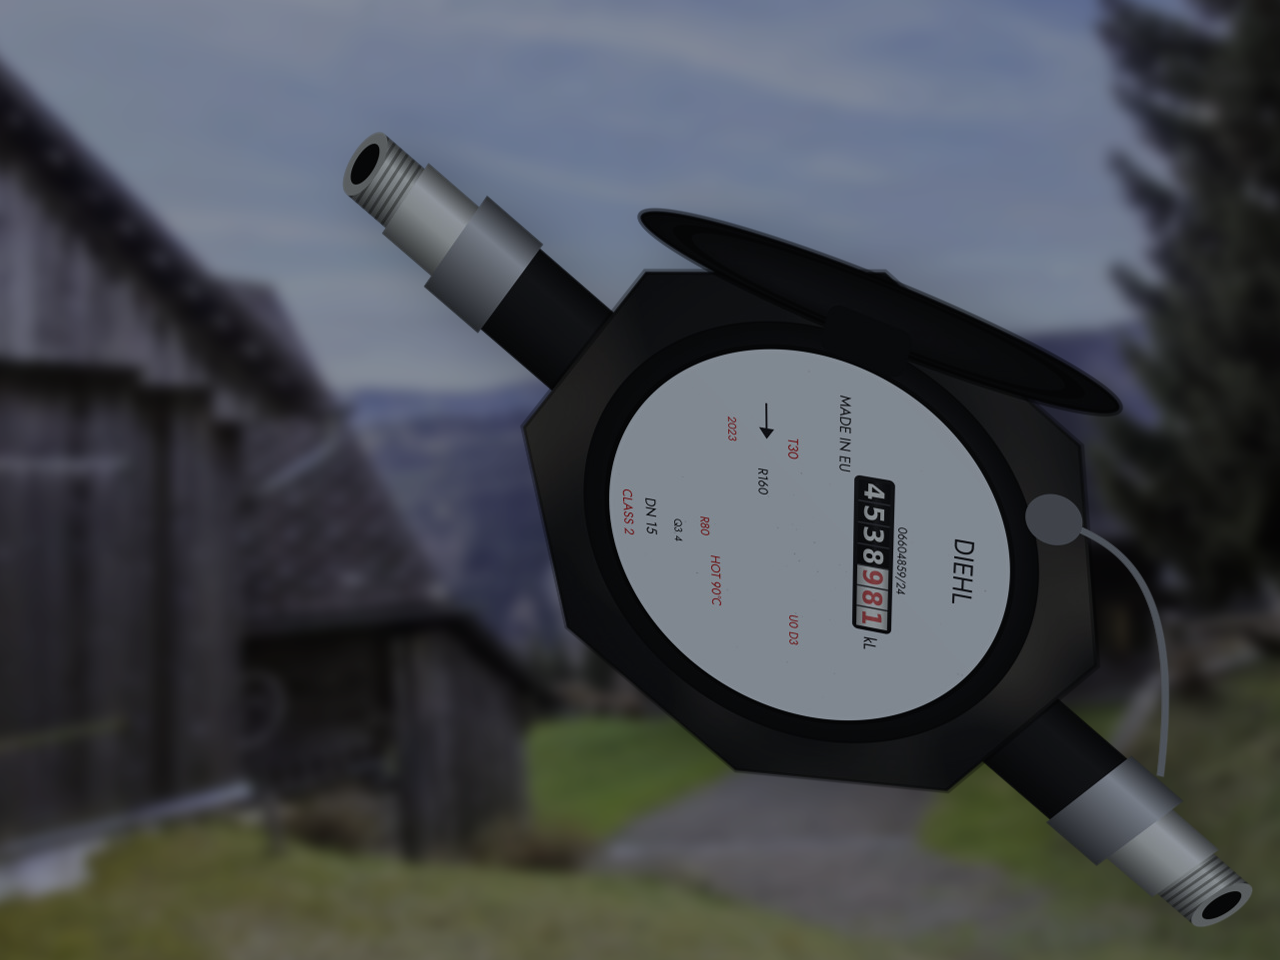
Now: {"value": 4538.981, "unit": "kL"}
